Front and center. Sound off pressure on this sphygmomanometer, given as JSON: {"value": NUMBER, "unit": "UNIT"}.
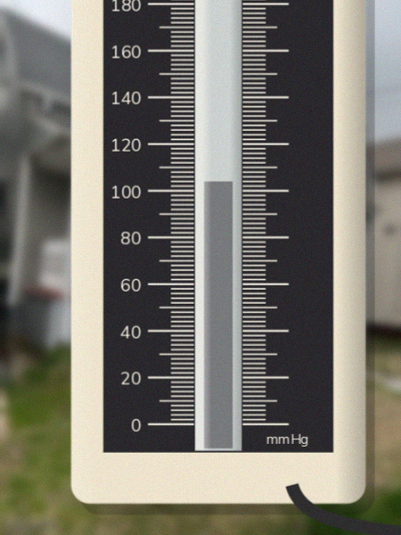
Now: {"value": 104, "unit": "mmHg"}
